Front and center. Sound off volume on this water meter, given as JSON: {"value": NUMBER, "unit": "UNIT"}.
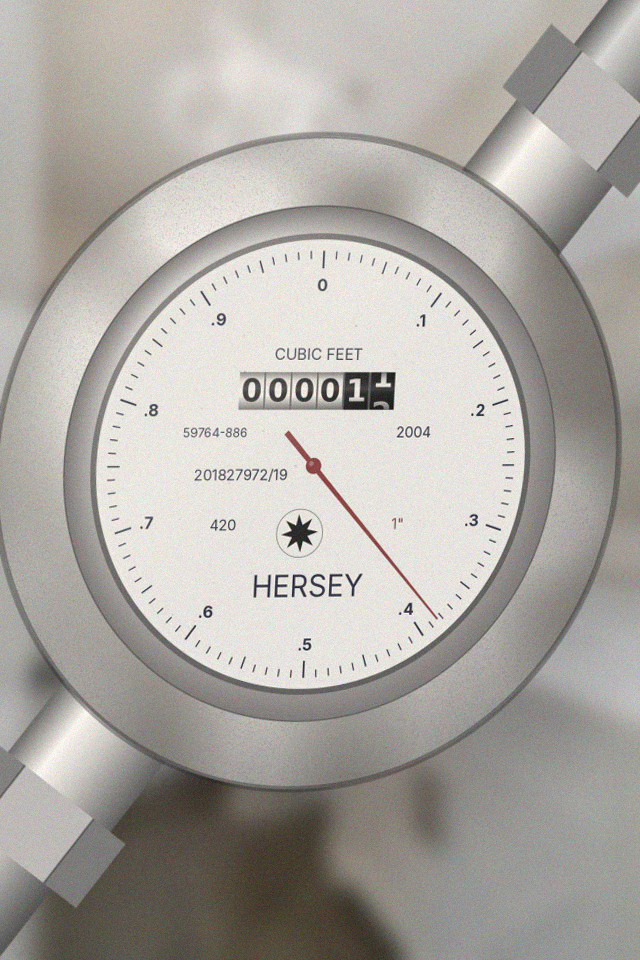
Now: {"value": 11.38, "unit": "ft³"}
